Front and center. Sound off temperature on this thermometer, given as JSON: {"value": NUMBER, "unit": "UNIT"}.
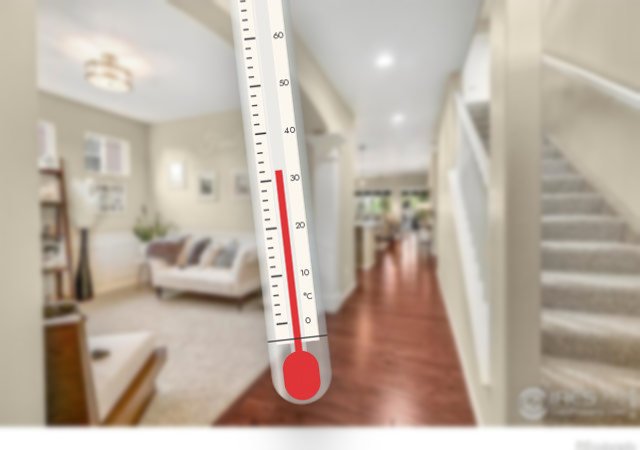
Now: {"value": 32, "unit": "°C"}
